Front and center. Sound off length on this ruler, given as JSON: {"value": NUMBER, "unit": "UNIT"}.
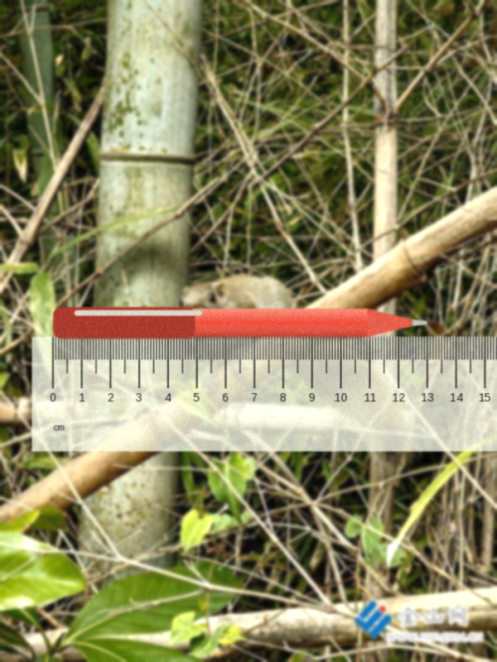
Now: {"value": 13, "unit": "cm"}
